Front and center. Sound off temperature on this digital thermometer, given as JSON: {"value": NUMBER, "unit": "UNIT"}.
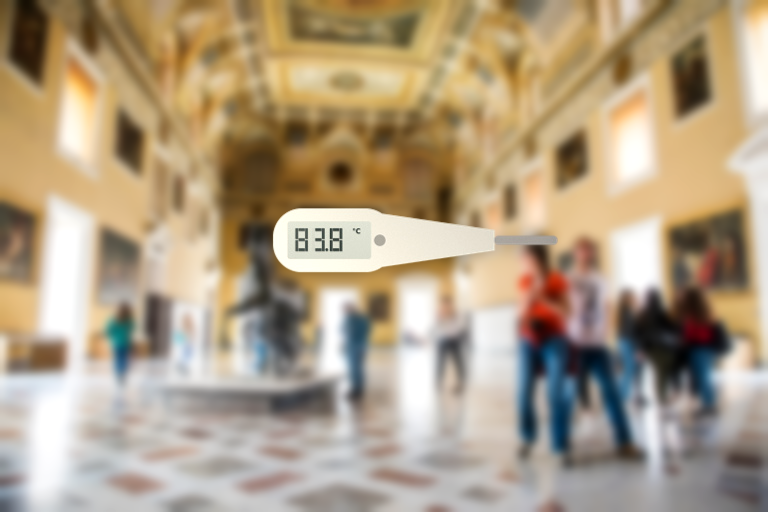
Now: {"value": 83.8, "unit": "°C"}
